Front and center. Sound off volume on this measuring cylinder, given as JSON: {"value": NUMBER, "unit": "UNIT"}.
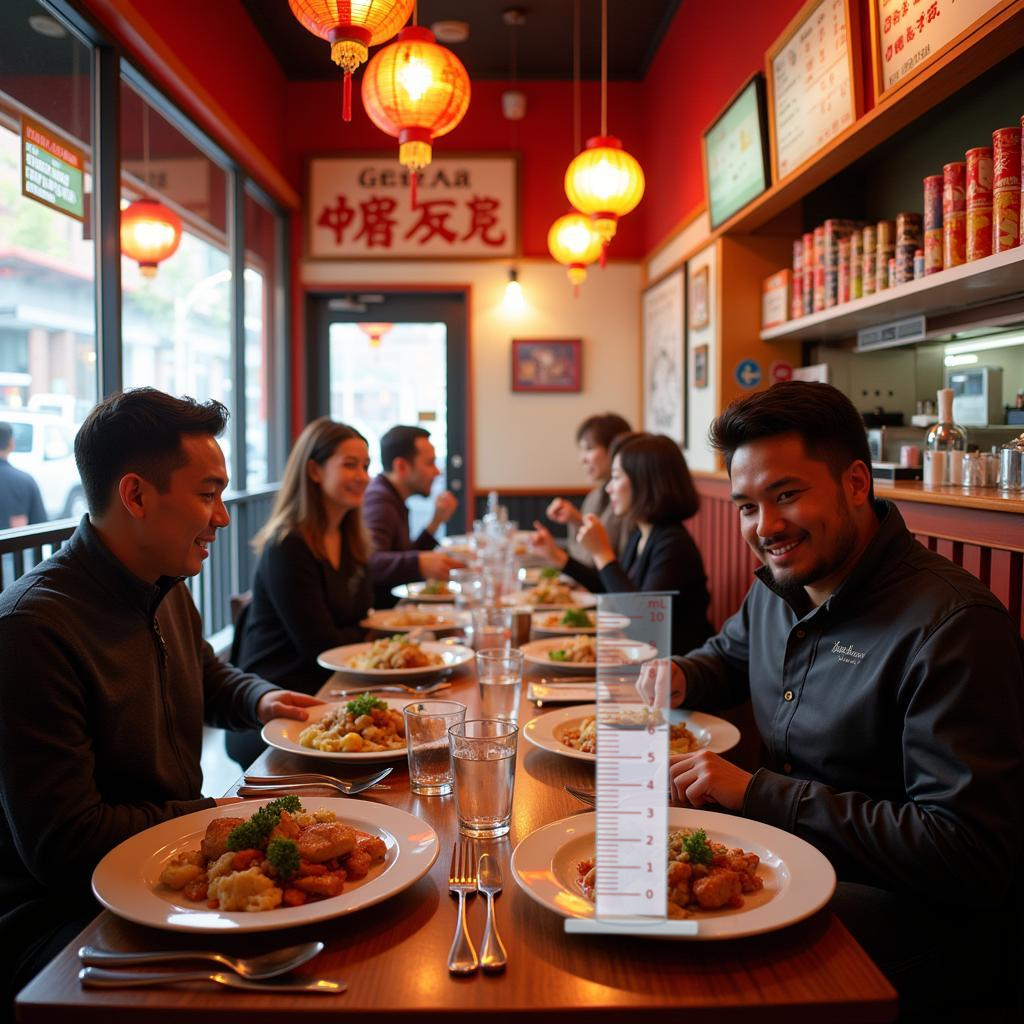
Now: {"value": 6, "unit": "mL"}
